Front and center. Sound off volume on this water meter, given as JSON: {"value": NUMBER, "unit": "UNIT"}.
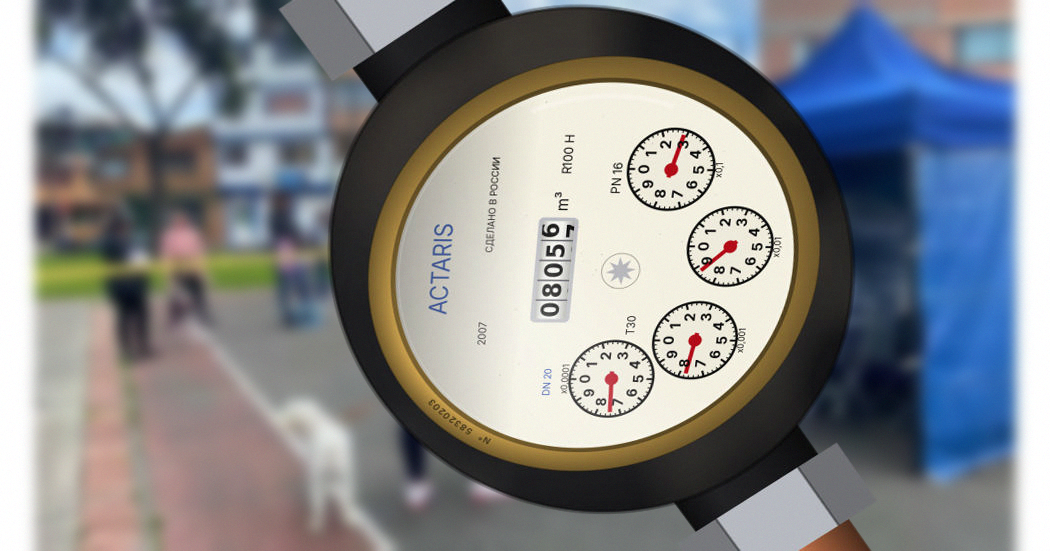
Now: {"value": 8056.2877, "unit": "m³"}
